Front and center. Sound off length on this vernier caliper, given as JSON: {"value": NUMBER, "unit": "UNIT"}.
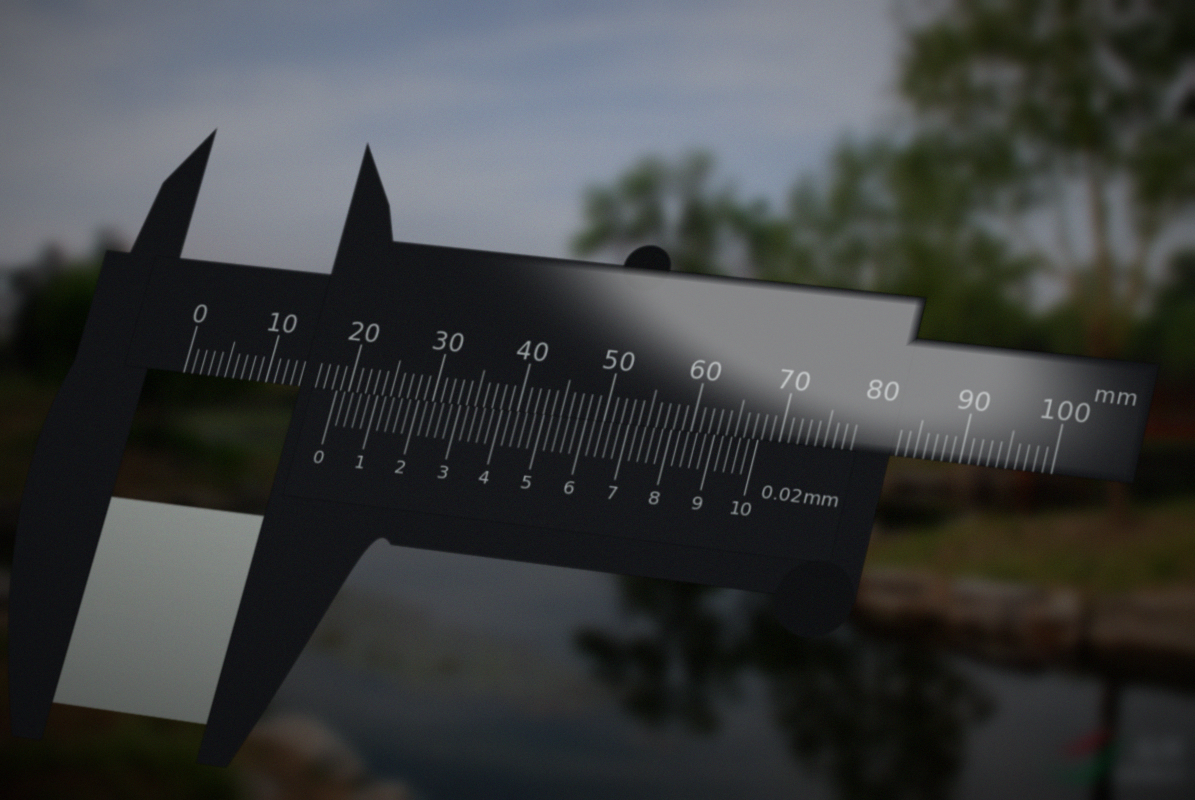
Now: {"value": 18.6, "unit": "mm"}
